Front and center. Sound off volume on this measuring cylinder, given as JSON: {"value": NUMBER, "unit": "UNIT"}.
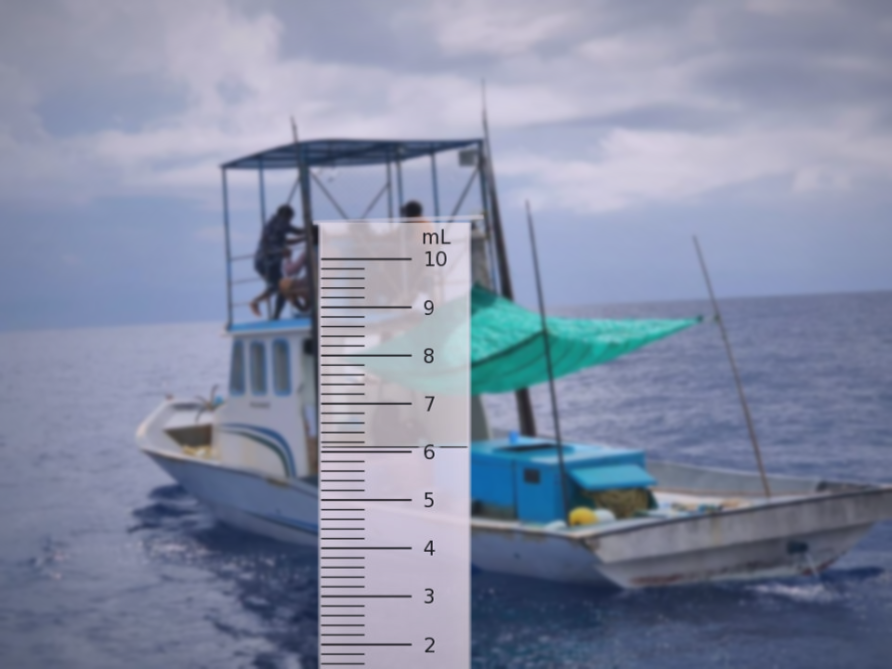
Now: {"value": 6.1, "unit": "mL"}
